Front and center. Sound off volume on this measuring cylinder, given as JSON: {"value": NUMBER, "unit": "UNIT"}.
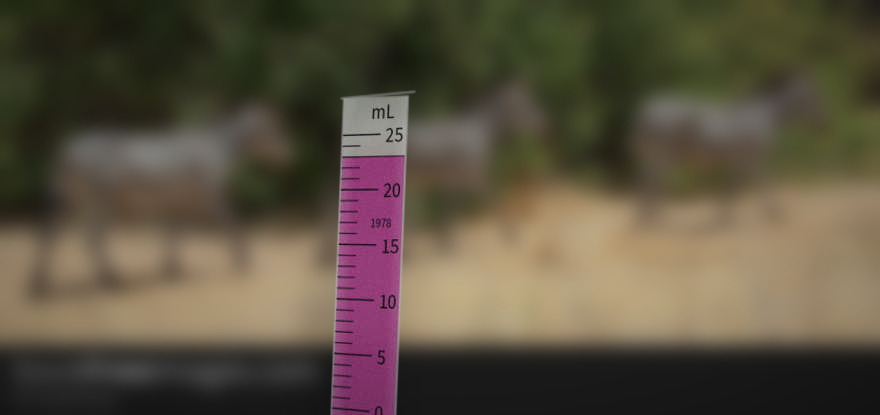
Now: {"value": 23, "unit": "mL"}
